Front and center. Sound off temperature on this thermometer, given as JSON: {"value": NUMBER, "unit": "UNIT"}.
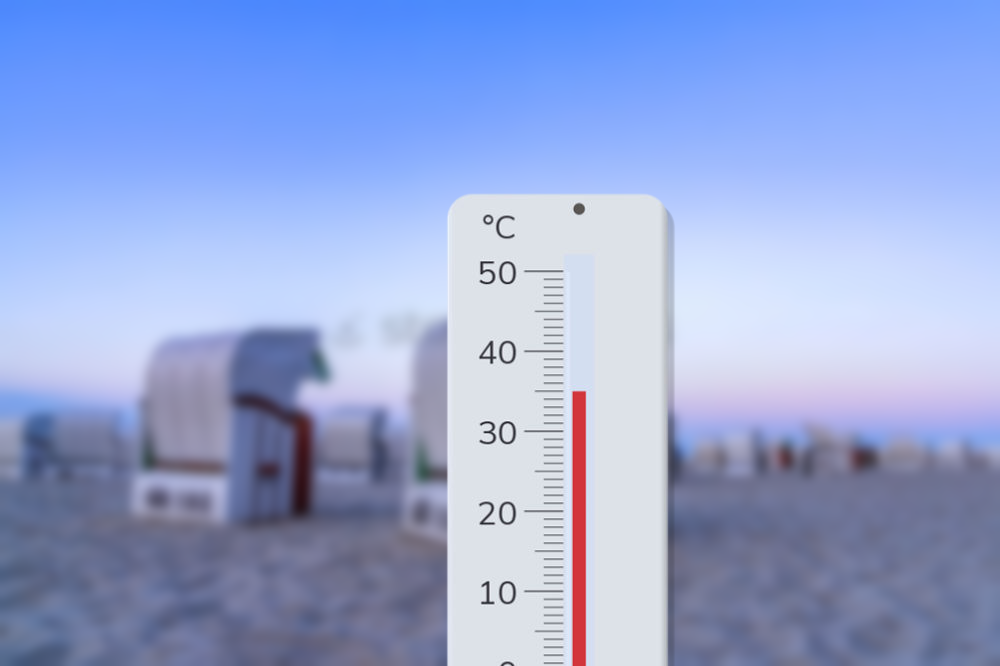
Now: {"value": 35, "unit": "°C"}
